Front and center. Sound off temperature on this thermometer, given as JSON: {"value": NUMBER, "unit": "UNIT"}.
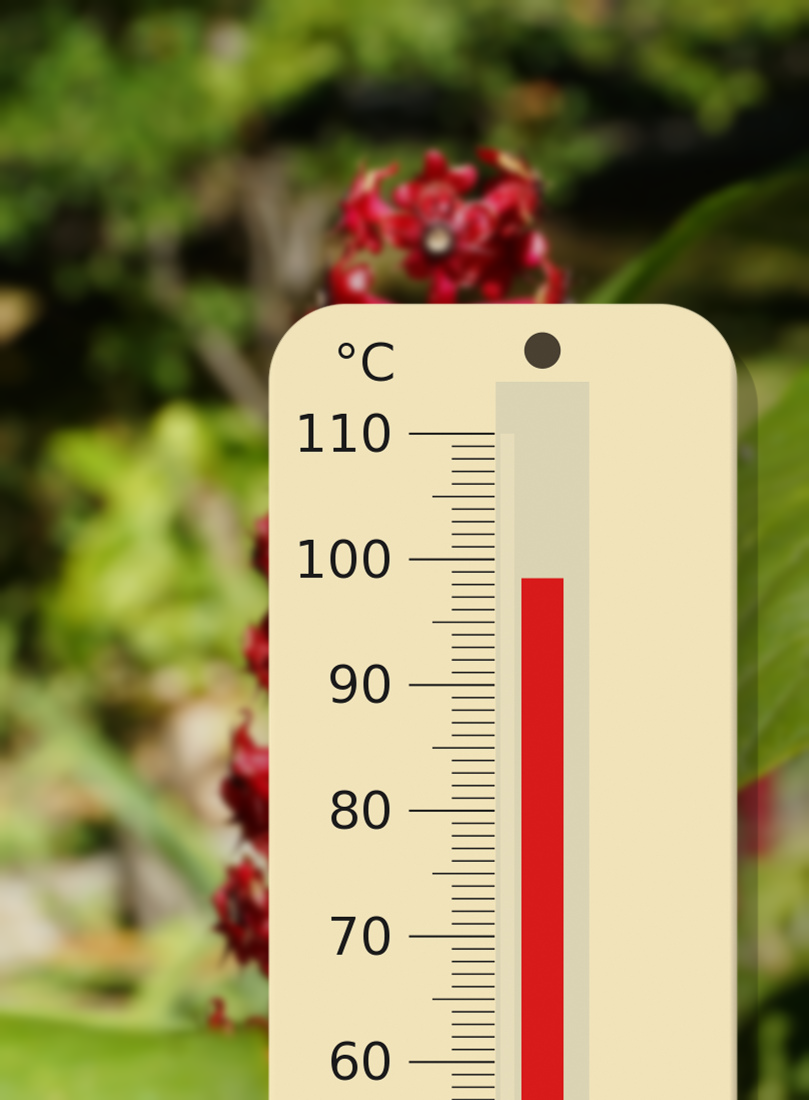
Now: {"value": 98.5, "unit": "°C"}
